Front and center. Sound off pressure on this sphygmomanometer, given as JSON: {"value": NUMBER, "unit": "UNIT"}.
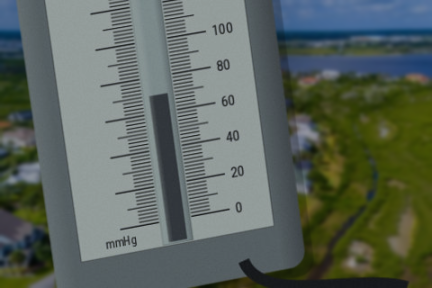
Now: {"value": 70, "unit": "mmHg"}
